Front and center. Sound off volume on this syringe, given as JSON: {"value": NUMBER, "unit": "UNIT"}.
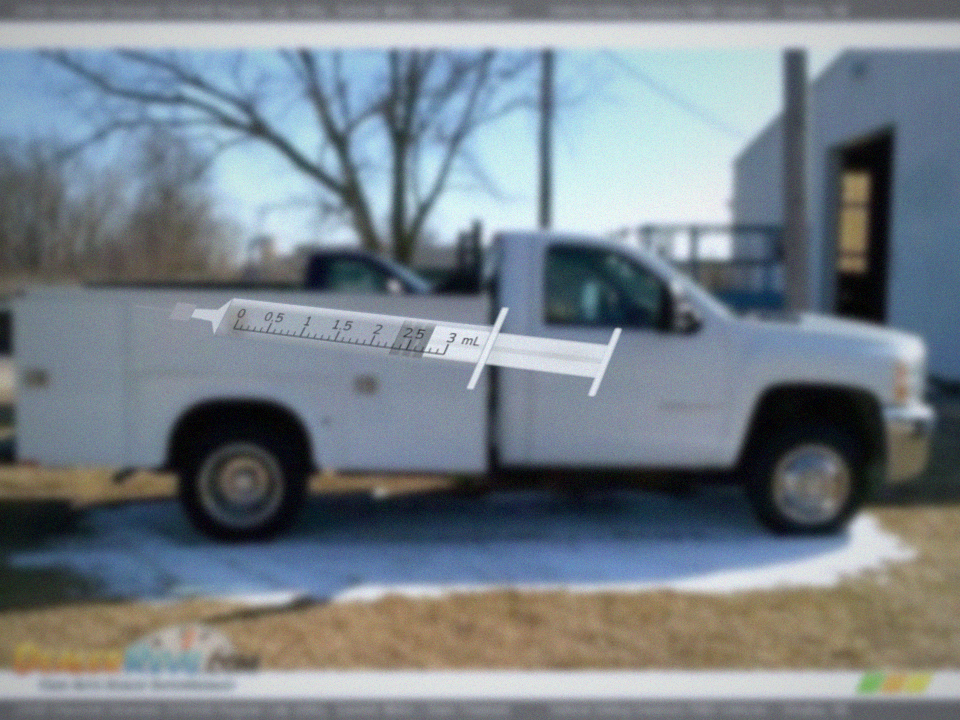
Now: {"value": 2.3, "unit": "mL"}
